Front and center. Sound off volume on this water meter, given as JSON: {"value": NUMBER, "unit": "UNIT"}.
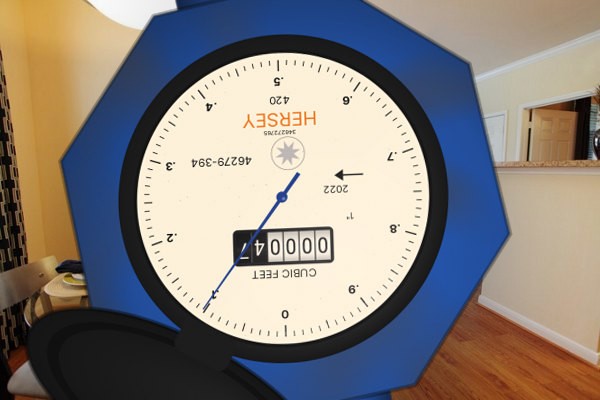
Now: {"value": 47.10, "unit": "ft³"}
